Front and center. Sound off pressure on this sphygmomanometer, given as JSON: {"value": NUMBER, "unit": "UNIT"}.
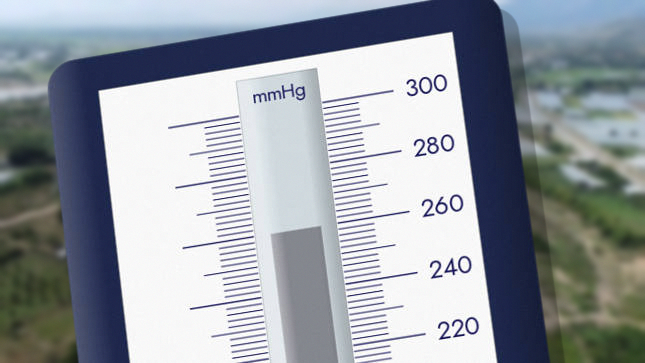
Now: {"value": 260, "unit": "mmHg"}
